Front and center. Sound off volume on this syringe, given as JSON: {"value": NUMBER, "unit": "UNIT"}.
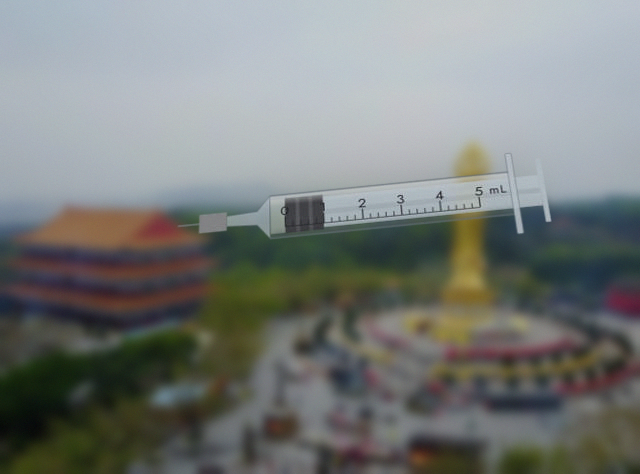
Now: {"value": 0, "unit": "mL"}
